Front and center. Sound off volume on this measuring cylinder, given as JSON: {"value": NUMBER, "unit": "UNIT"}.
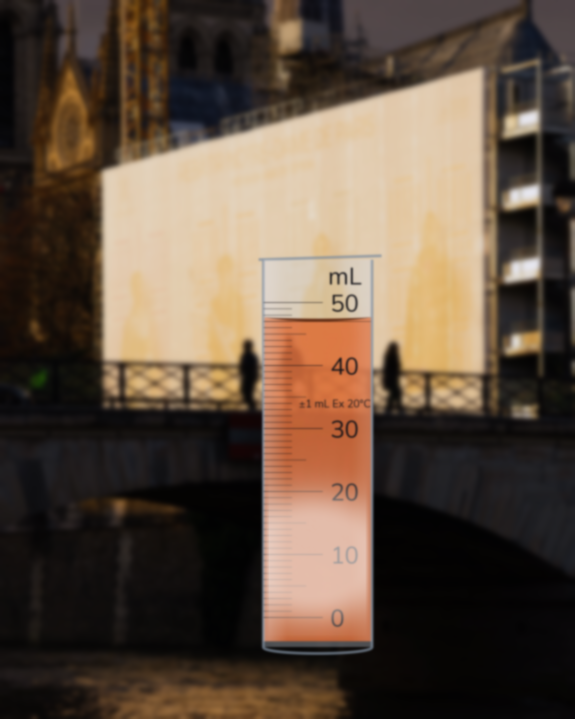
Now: {"value": 47, "unit": "mL"}
